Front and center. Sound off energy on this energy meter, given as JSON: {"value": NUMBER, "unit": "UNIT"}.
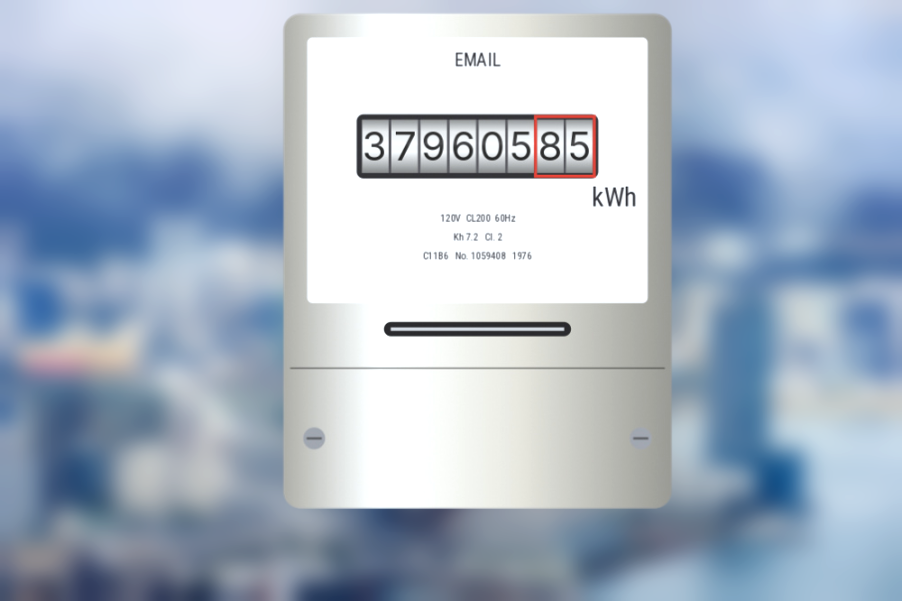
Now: {"value": 379605.85, "unit": "kWh"}
